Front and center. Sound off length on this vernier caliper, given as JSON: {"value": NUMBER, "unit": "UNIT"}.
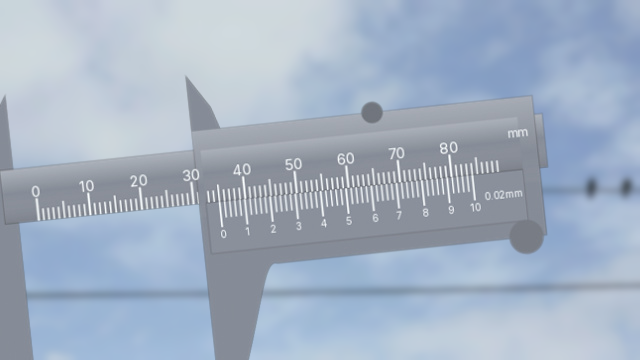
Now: {"value": 35.0, "unit": "mm"}
